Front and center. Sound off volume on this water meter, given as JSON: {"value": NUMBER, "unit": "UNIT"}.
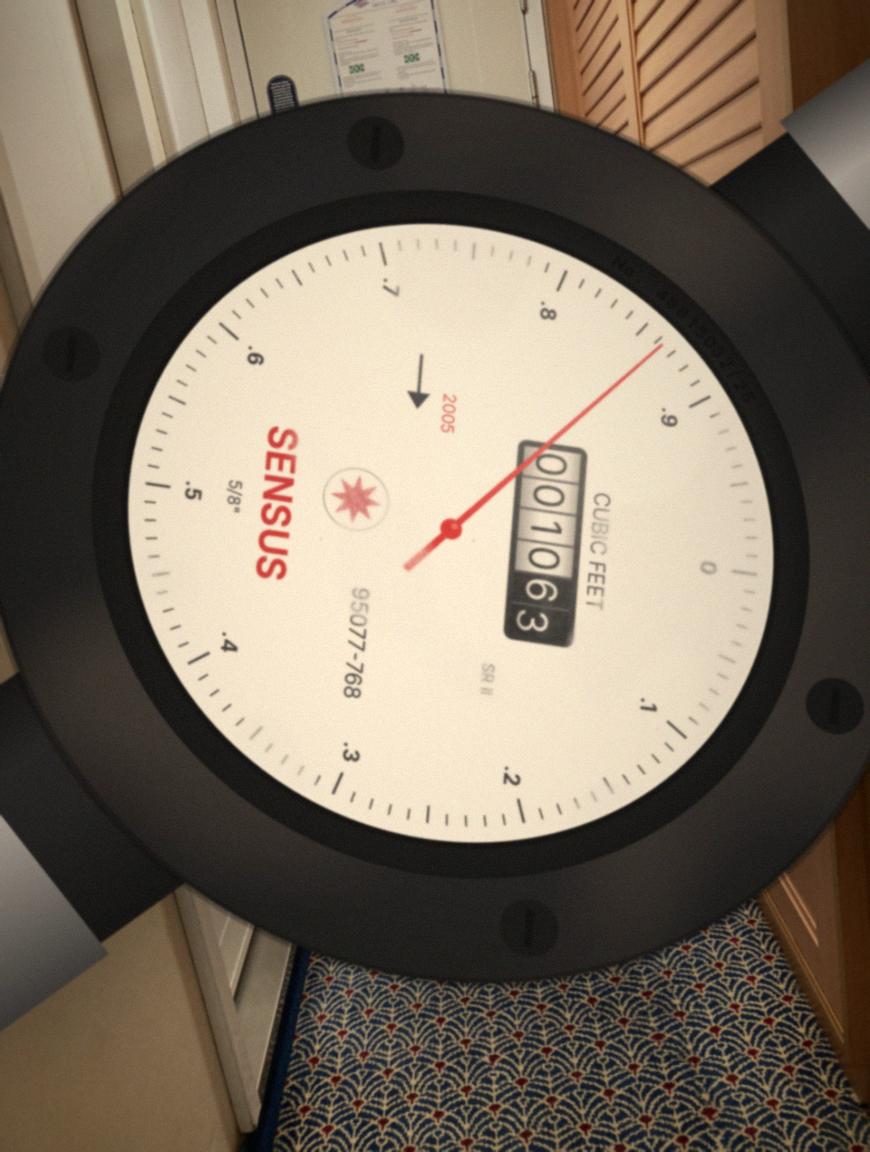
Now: {"value": 1062.86, "unit": "ft³"}
